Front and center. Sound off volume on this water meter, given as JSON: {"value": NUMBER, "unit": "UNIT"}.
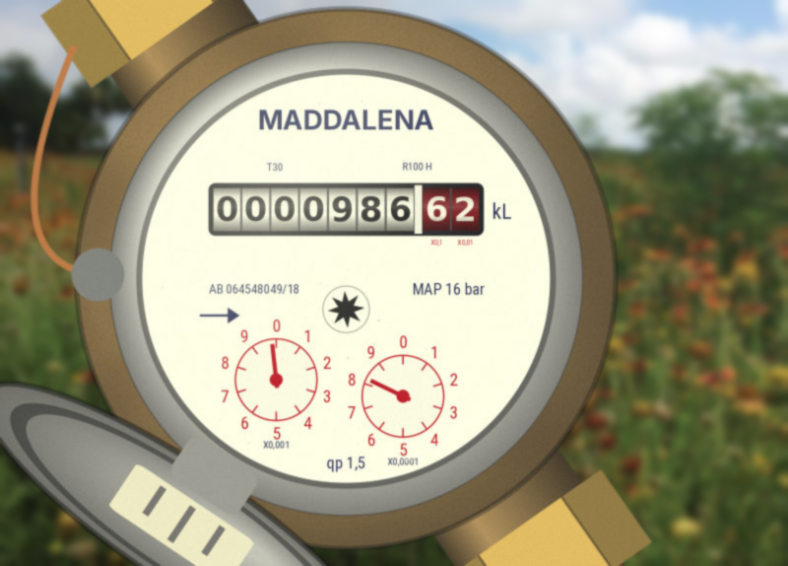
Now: {"value": 986.6198, "unit": "kL"}
